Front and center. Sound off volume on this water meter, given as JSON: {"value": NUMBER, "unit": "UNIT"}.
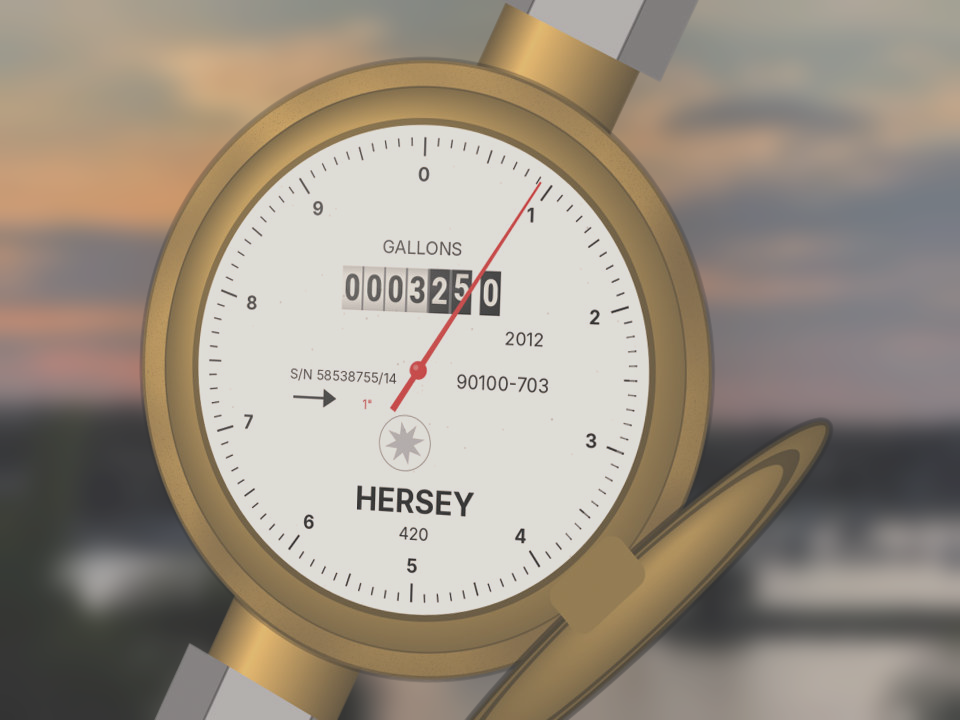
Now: {"value": 3250.9, "unit": "gal"}
